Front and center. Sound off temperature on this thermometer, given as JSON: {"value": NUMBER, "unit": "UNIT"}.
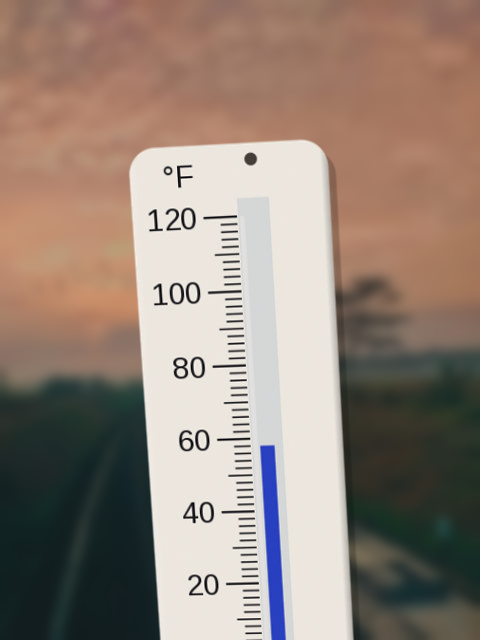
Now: {"value": 58, "unit": "°F"}
